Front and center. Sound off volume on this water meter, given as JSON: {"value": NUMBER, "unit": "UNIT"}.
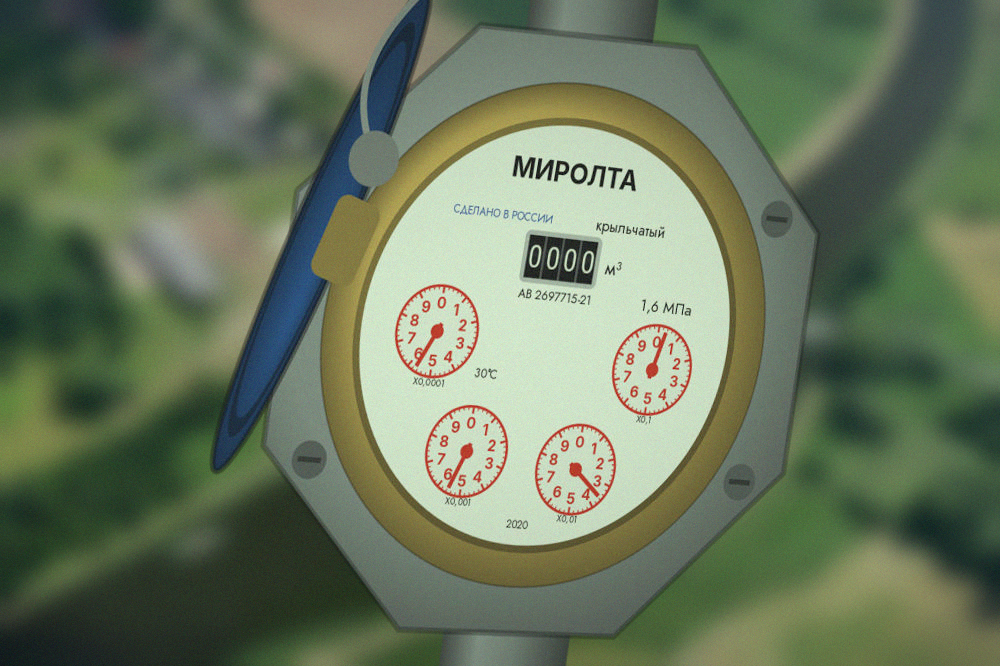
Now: {"value": 0.0355, "unit": "m³"}
